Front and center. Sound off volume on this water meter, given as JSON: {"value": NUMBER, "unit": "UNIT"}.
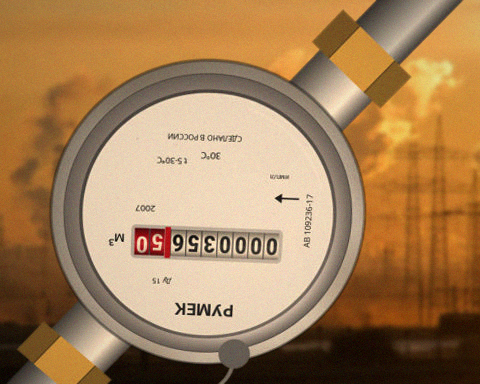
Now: {"value": 356.50, "unit": "m³"}
